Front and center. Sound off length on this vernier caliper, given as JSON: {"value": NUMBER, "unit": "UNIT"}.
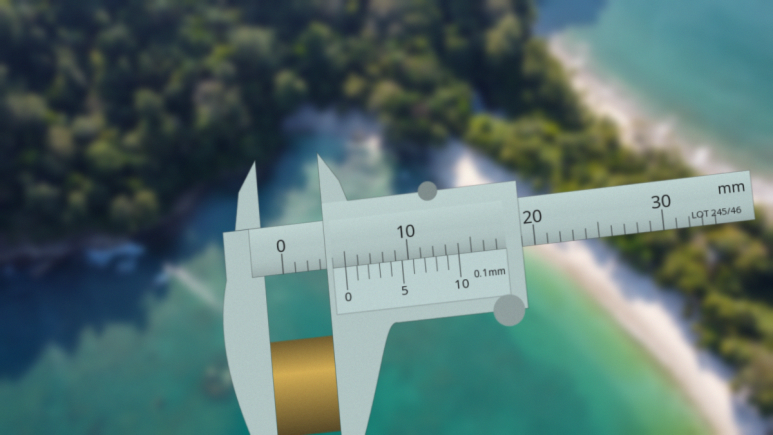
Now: {"value": 5.0, "unit": "mm"}
